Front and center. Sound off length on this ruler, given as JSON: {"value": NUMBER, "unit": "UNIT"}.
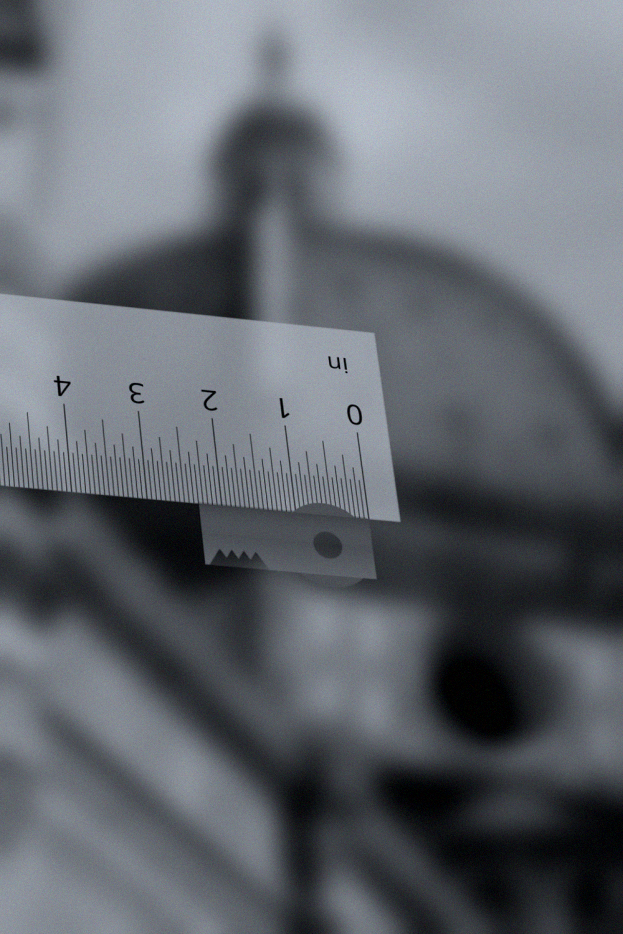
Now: {"value": 2.3125, "unit": "in"}
